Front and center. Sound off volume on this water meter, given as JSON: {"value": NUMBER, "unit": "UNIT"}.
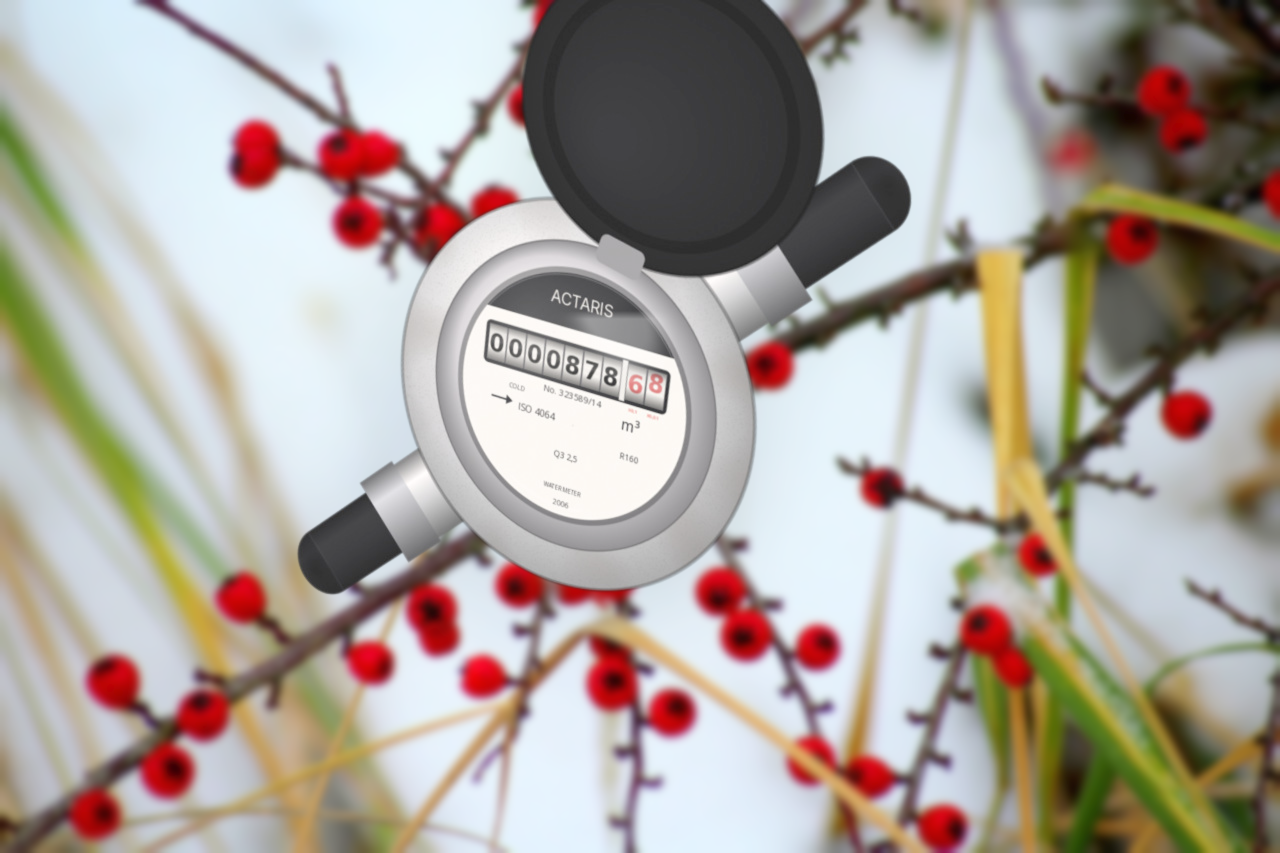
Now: {"value": 878.68, "unit": "m³"}
